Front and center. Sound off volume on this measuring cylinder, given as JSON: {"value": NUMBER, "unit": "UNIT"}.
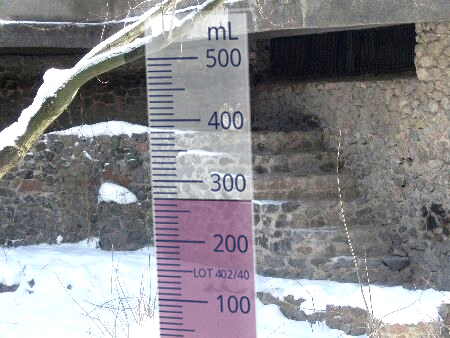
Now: {"value": 270, "unit": "mL"}
